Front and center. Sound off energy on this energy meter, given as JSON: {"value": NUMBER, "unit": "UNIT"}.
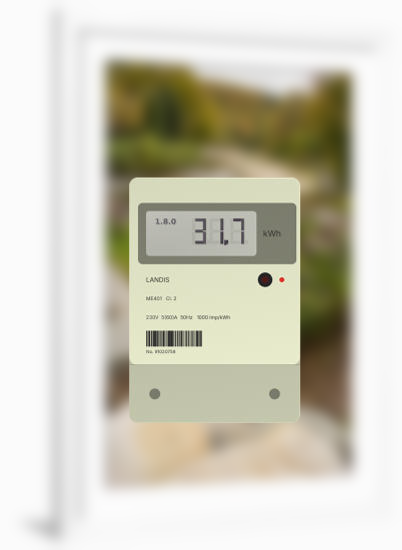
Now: {"value": 31.7, "unit": "kWh"}
